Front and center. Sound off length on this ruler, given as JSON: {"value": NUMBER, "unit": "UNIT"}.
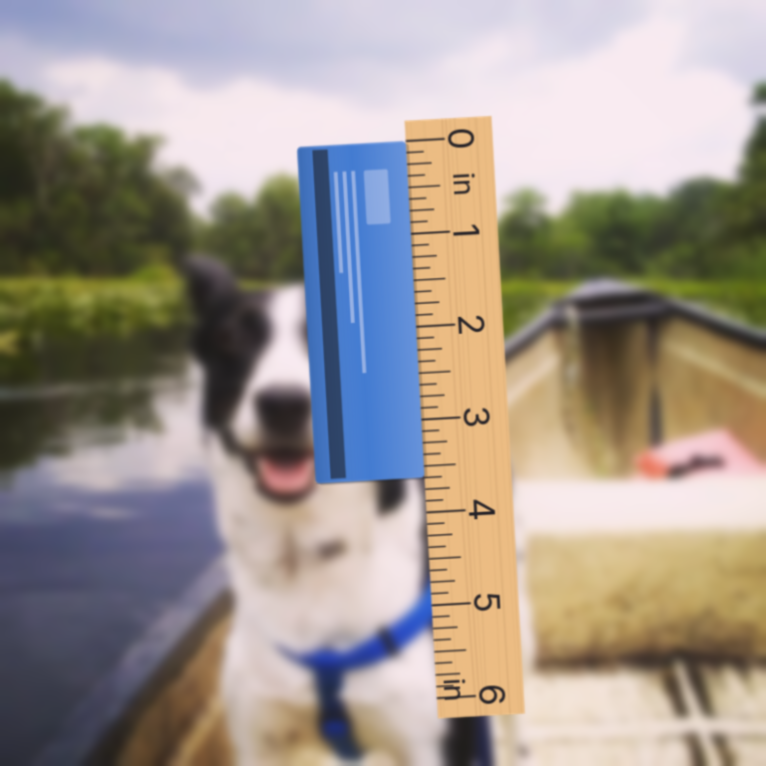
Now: {"value": 3.625, "unit": "in"}
